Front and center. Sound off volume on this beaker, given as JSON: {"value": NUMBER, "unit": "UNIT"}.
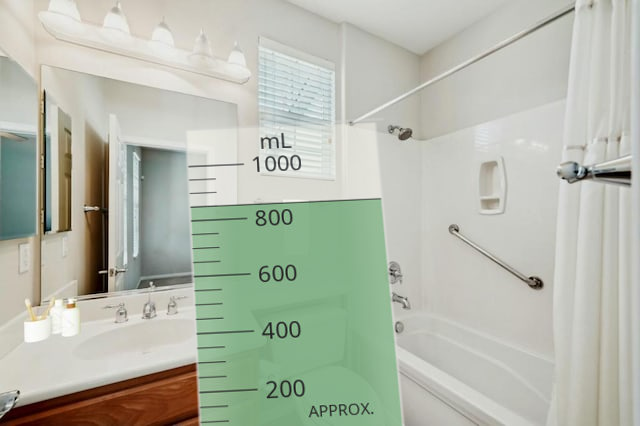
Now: {"value": 850, "unit": "mL"}
